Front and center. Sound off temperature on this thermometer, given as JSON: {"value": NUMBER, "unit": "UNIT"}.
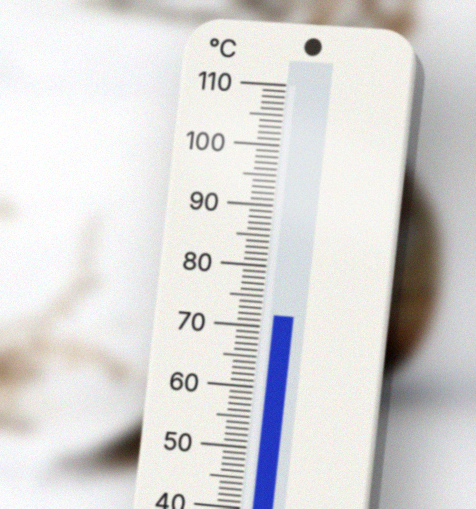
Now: {"value": 72, "unit": "°C"}
